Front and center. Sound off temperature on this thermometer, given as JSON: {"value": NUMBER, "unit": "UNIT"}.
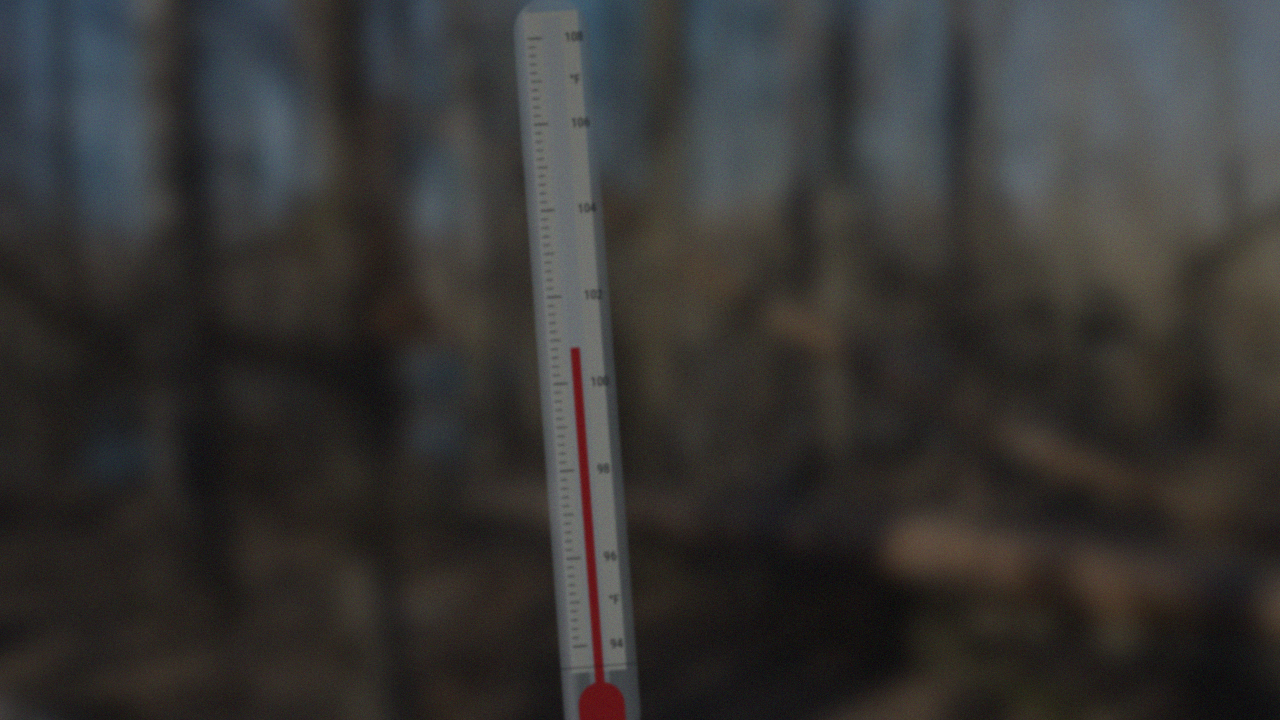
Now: {"value": 100.8, "unit": "°F"}
